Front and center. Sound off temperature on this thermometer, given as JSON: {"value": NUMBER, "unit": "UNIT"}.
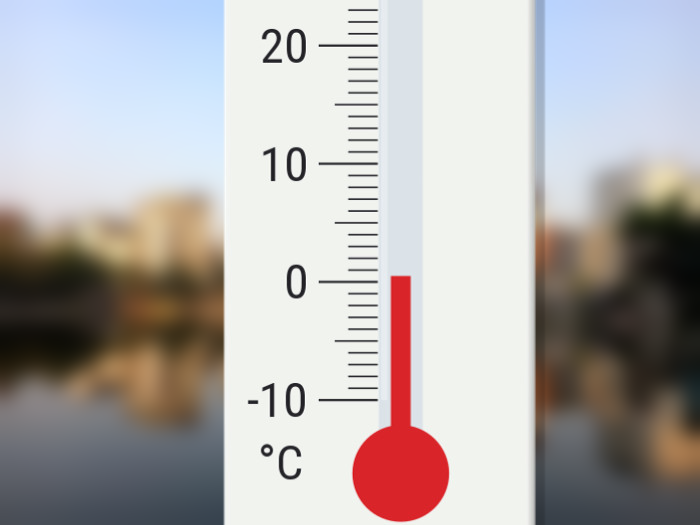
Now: {"value": 0.5, "unit": "°C"}
